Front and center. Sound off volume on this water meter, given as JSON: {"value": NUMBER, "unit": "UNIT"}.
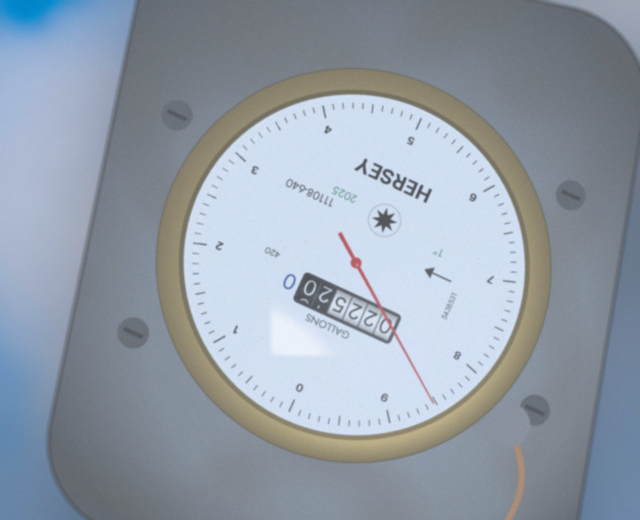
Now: {"value": 225198.5, "unit": "gal"}
